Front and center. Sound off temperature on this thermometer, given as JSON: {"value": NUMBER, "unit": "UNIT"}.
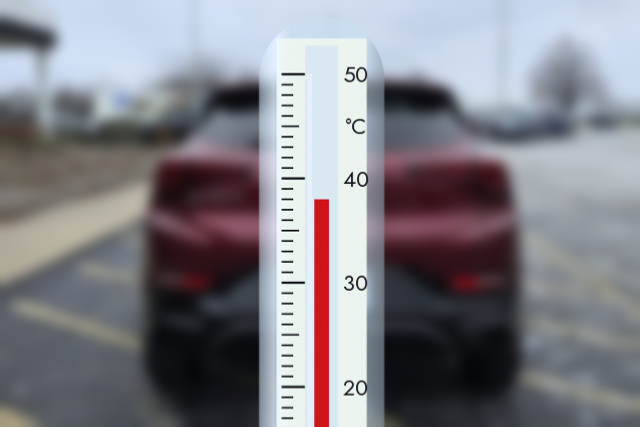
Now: {"value": 38, "unit": "°C"}
